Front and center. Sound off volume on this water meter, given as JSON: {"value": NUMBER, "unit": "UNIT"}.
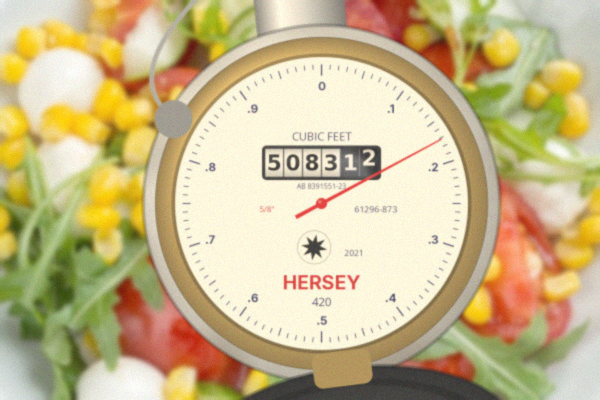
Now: {"value": 508312.17, "unit": "ft³"}
